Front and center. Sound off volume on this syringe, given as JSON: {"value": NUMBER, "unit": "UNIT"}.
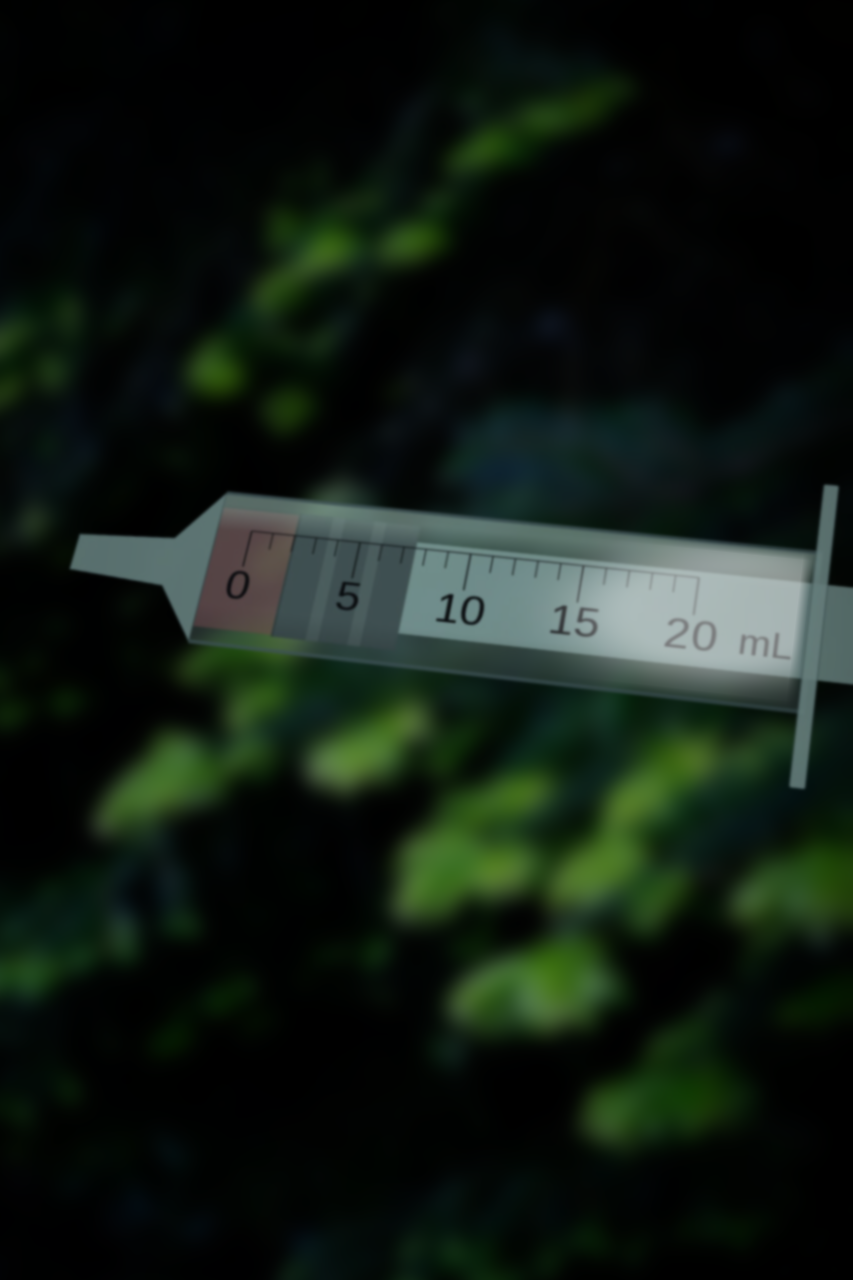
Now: {"value": 2, "unit": "mL"}
